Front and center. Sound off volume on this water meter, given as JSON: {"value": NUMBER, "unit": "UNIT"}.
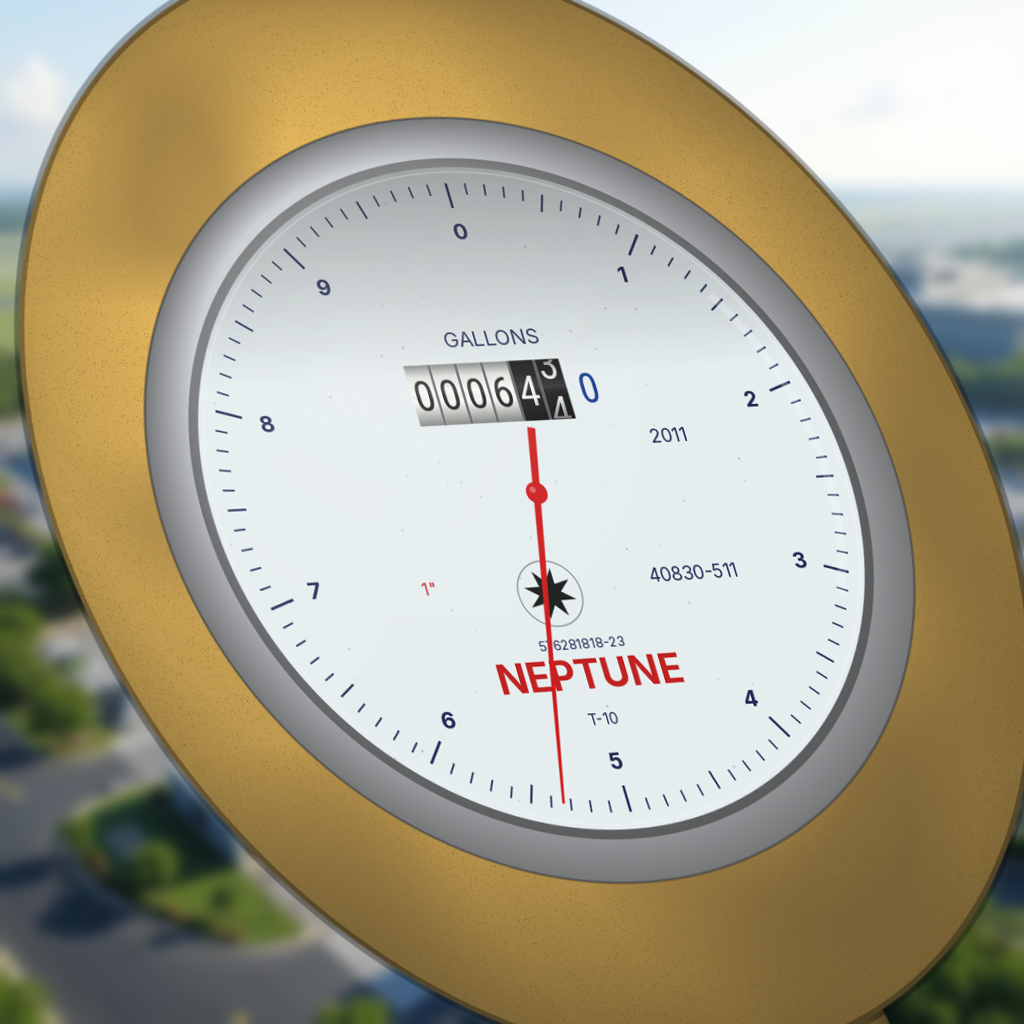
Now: {"value": 6435.3, "unit": "gal"}
